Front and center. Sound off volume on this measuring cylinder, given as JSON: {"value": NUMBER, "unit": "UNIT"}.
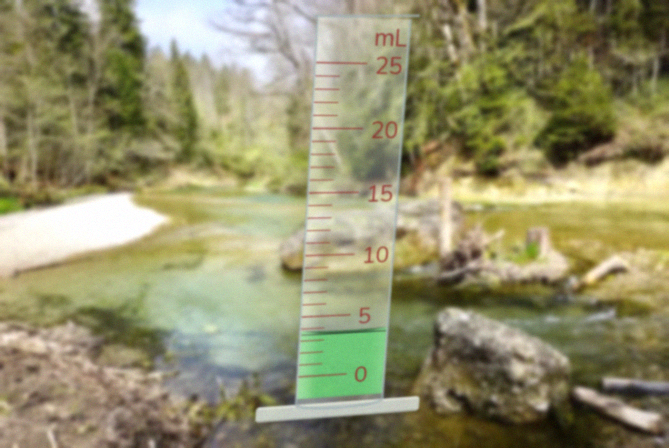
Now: {"value": 3.5, "unit": "mL"}
